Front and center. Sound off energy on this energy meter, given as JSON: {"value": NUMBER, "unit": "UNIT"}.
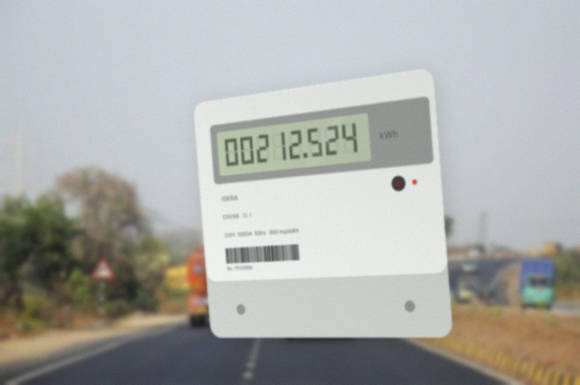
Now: {"value": 212.524, "unit": "kWh"}
